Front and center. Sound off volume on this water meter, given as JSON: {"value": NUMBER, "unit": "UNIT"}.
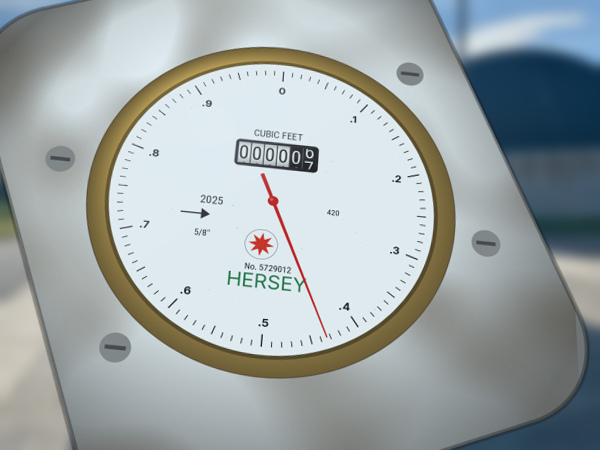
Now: {"value": 6.43, "unit": "ft³"}
